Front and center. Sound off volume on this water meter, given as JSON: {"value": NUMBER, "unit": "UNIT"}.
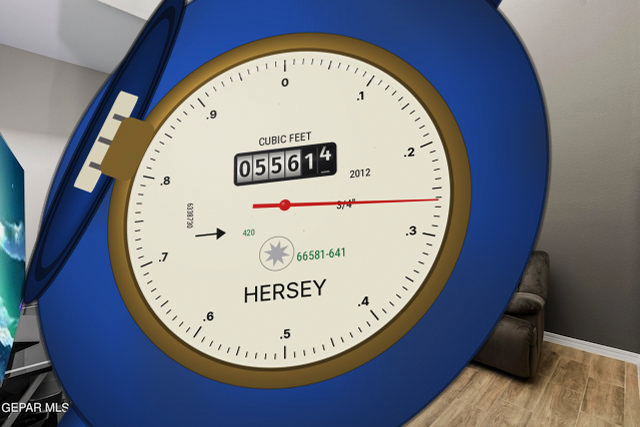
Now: {"value": 55614.26, "unit": "ft³"}
